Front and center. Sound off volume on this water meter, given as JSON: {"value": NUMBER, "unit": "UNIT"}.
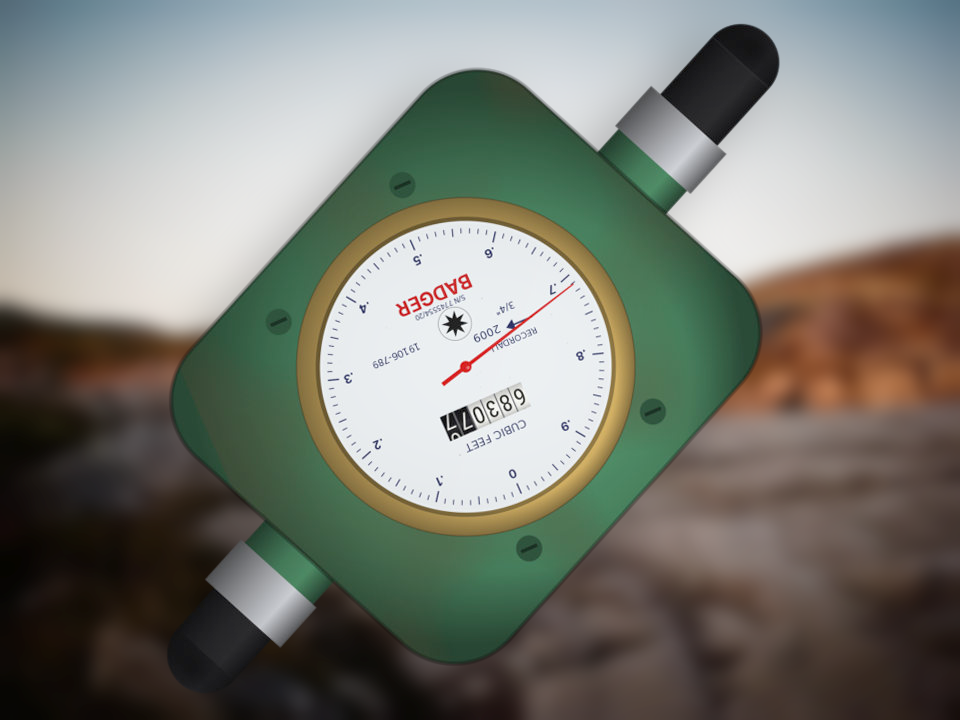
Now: {"value": 683076.71, "unit": "ft³"}
